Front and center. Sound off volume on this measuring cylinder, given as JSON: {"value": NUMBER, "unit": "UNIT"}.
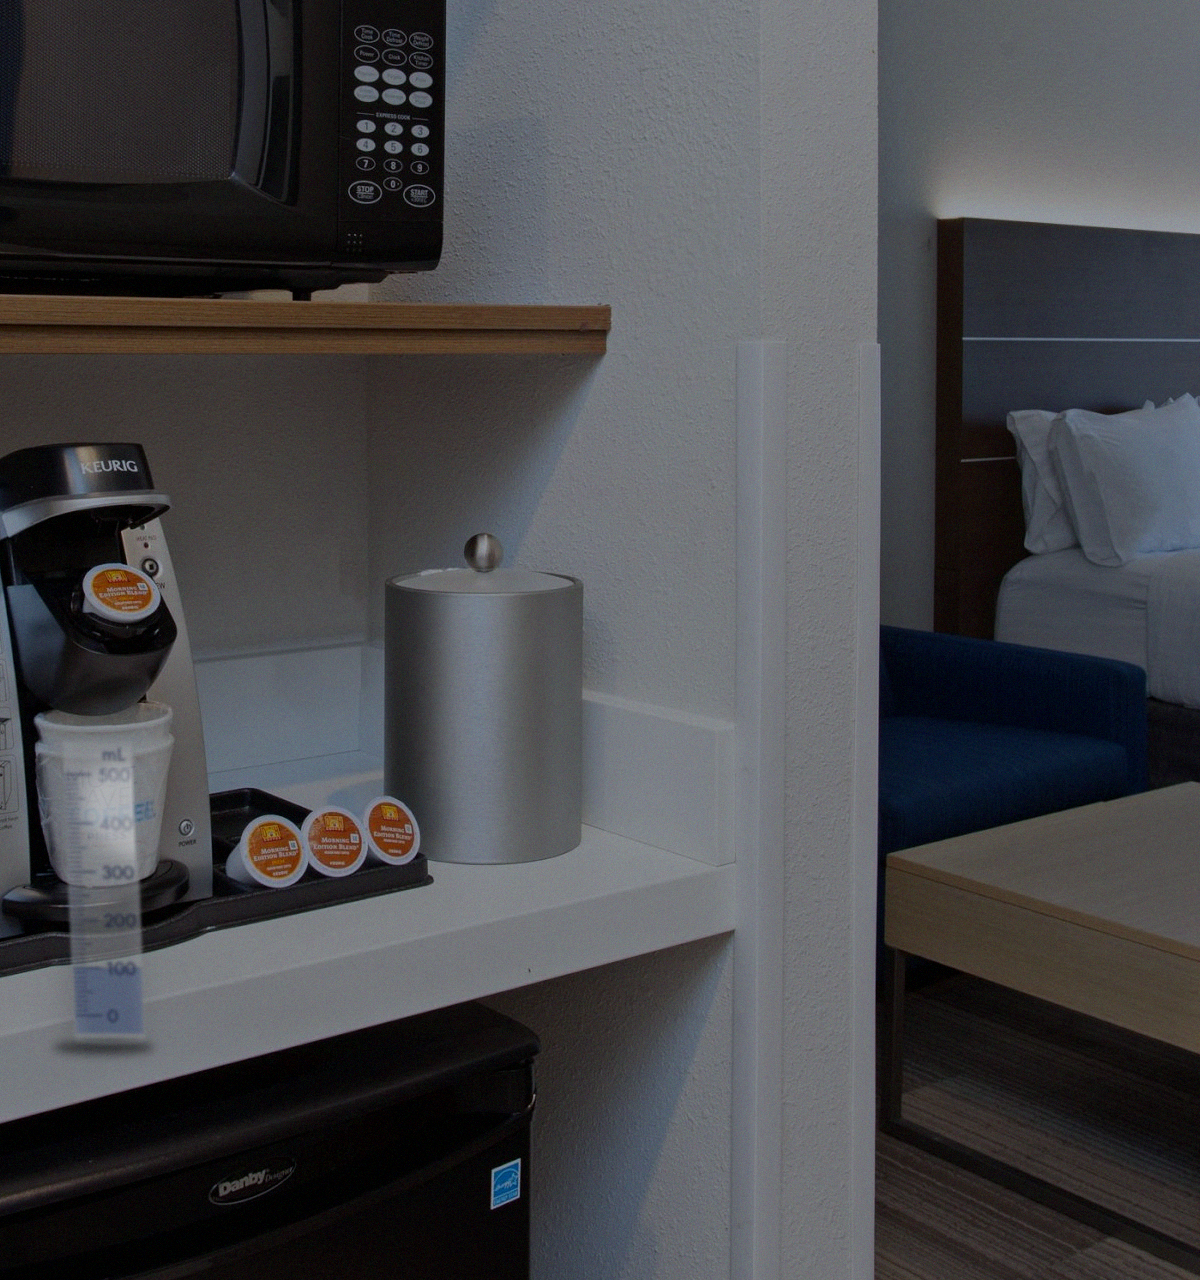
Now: {"value": 100, "unit": "mL"}
